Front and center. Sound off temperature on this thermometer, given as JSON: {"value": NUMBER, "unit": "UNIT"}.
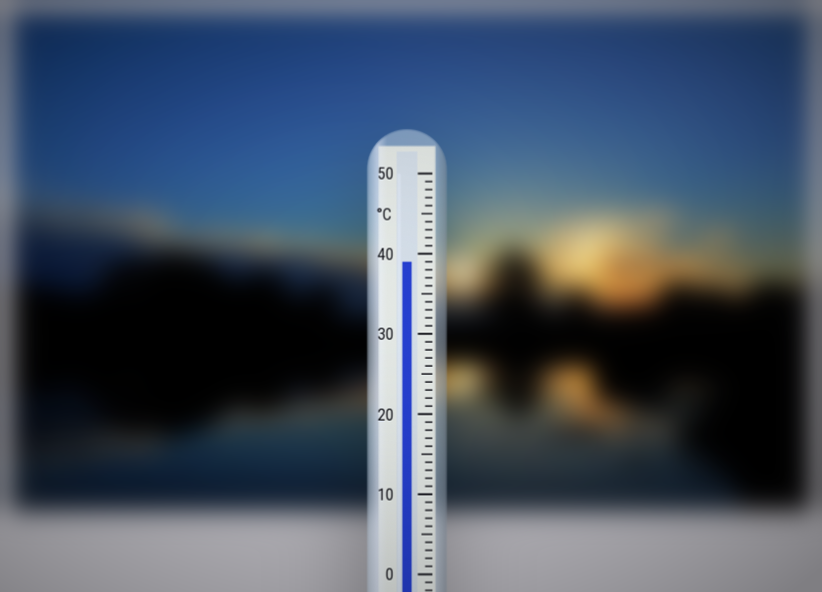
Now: {"value": 39, "unit": "°C"}
